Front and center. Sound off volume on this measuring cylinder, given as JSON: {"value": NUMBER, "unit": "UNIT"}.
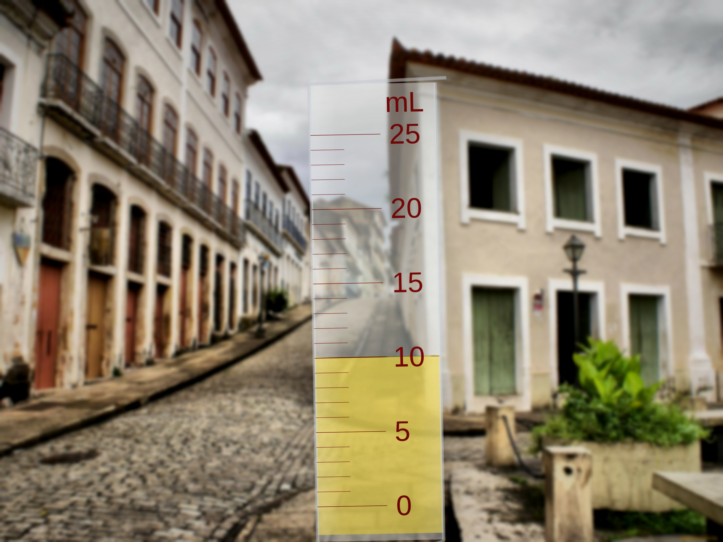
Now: {"value": 10, "unit": "mL"}
